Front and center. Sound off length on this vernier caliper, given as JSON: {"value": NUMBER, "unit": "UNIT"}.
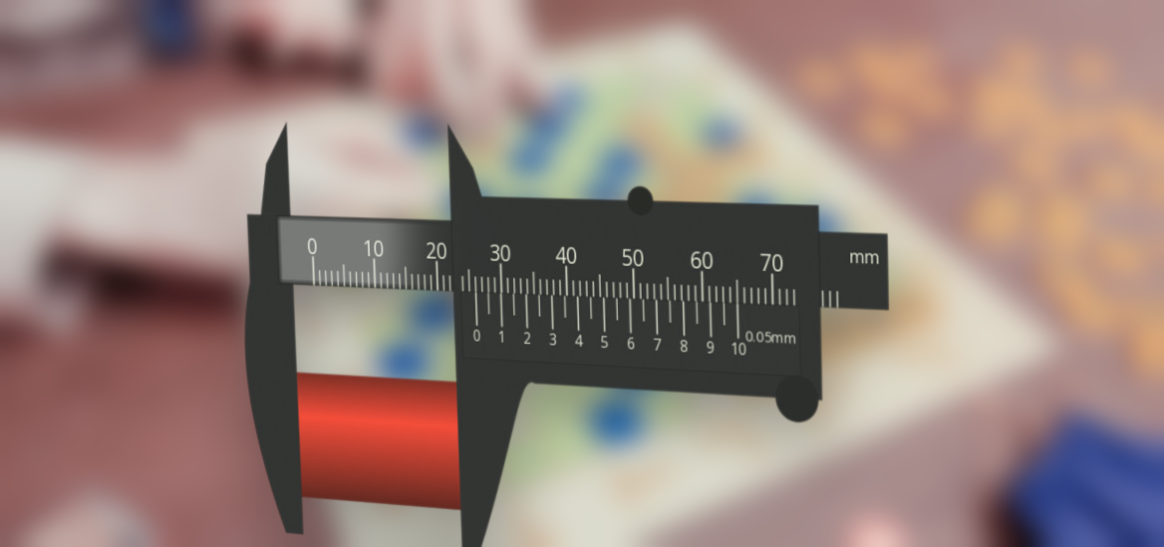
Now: {"value": 26.0, "unit": "mm"}
